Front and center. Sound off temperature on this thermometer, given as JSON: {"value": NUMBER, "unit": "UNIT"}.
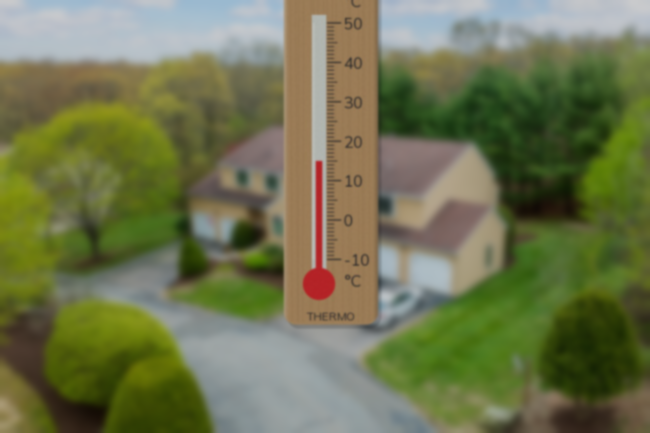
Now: {"value": 15, "unit": "°C"}
